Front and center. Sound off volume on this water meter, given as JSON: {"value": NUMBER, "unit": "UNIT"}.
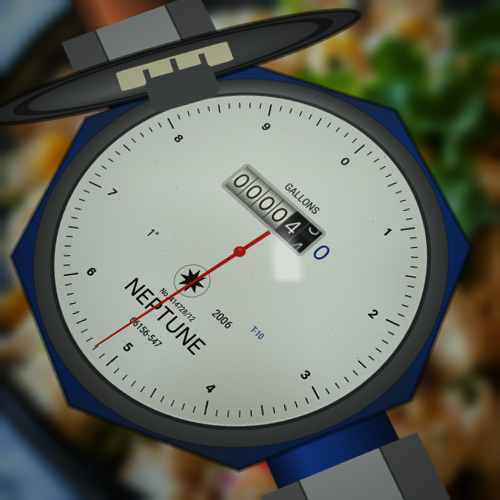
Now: {"value": 435.2, "unit": "gal"}
